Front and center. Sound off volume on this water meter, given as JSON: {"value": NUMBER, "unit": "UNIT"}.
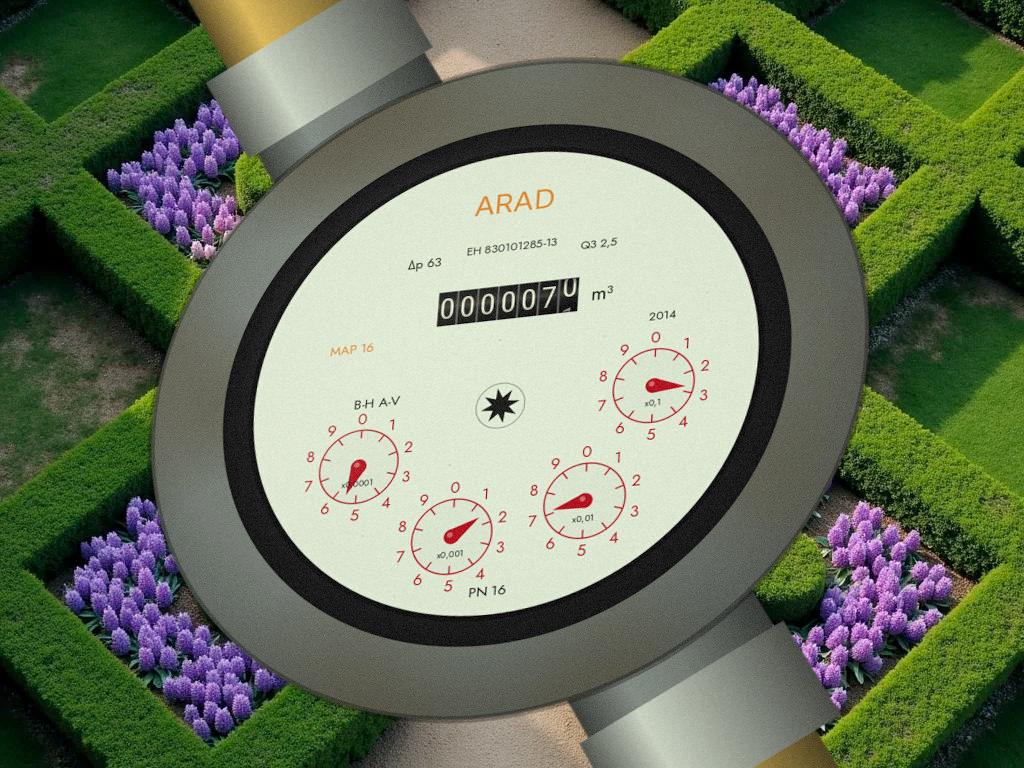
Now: {"value": 70.2715, "unit": "m³"}
